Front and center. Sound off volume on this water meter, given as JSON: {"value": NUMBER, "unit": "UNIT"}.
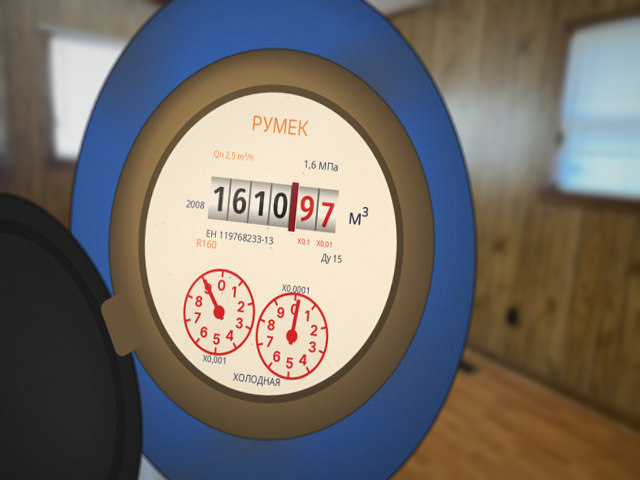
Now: {"value": 1610.9690, "unit": "m³"}
